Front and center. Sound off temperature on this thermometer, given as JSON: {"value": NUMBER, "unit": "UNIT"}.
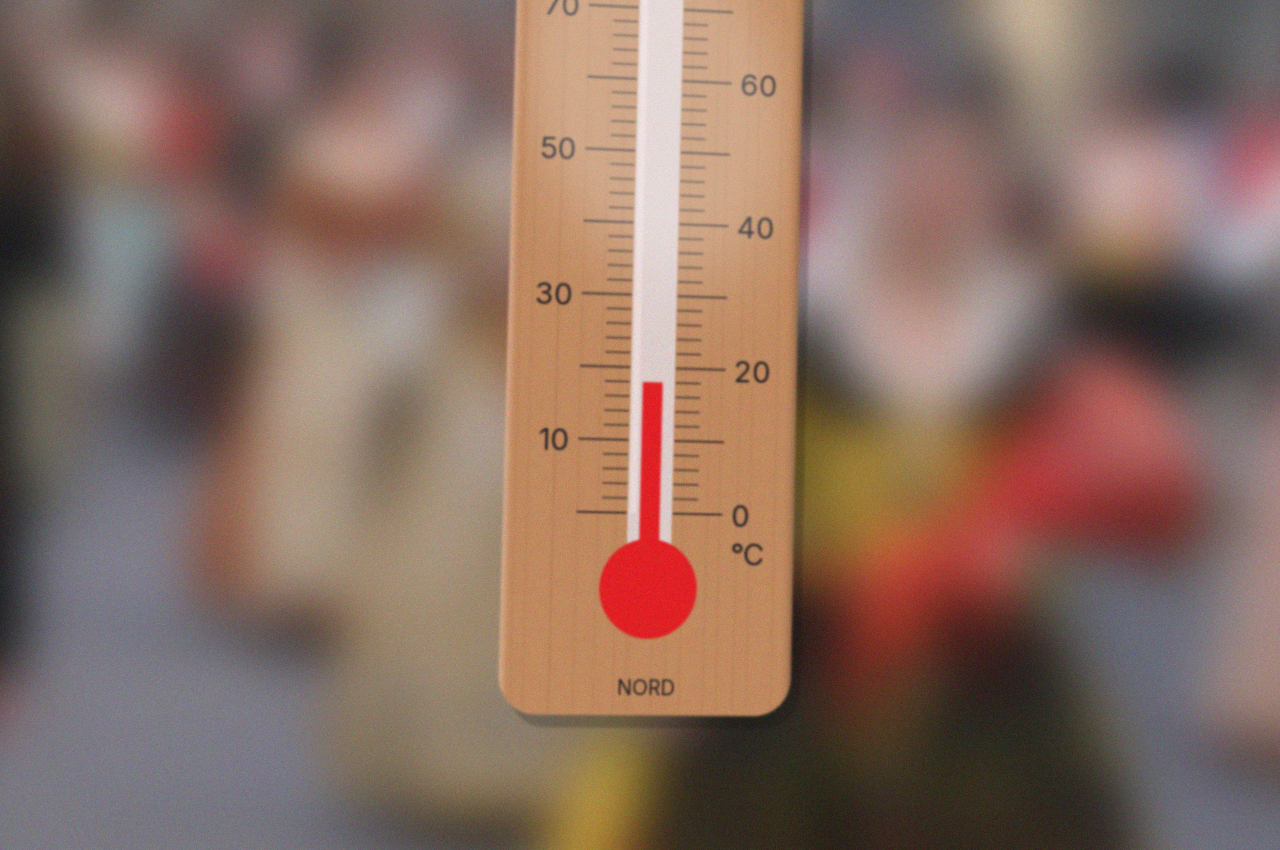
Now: {"value": 18, "unit": "°C"}
